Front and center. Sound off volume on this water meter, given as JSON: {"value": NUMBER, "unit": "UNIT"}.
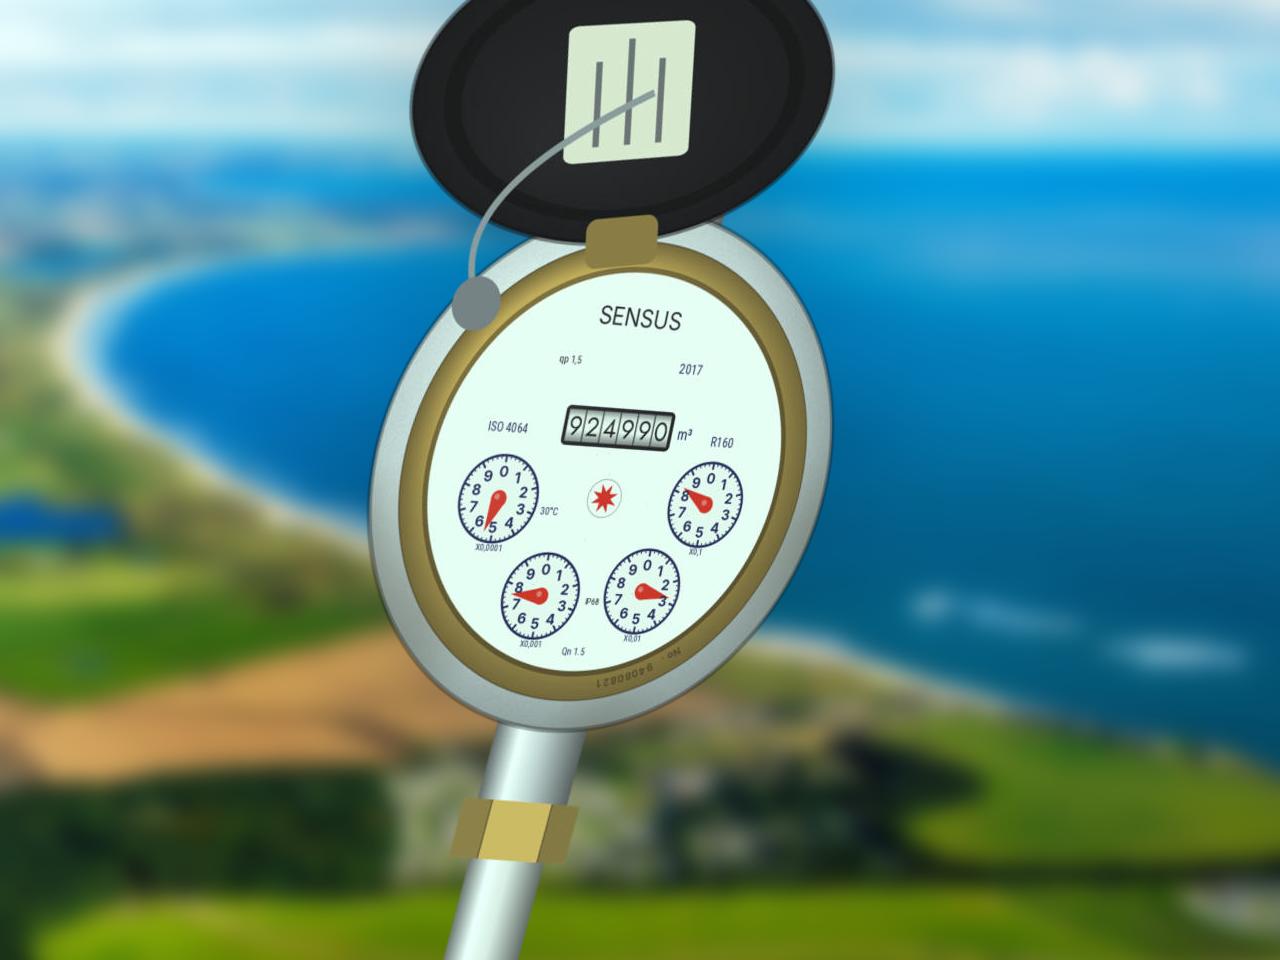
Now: {"value": 924990.8275, "unit": "m³"}
